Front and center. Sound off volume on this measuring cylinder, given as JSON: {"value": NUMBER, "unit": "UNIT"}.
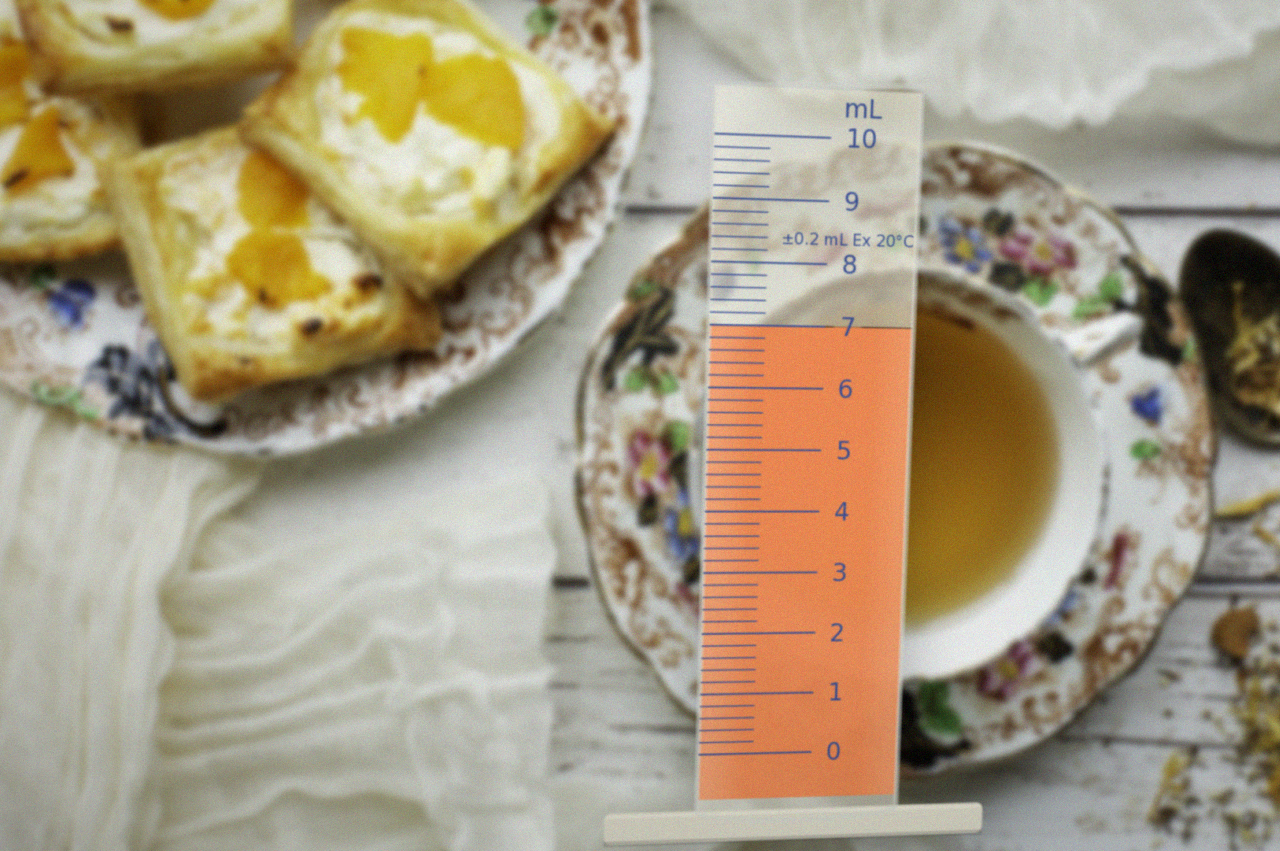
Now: {"value": 7, "unit": "mL"}
